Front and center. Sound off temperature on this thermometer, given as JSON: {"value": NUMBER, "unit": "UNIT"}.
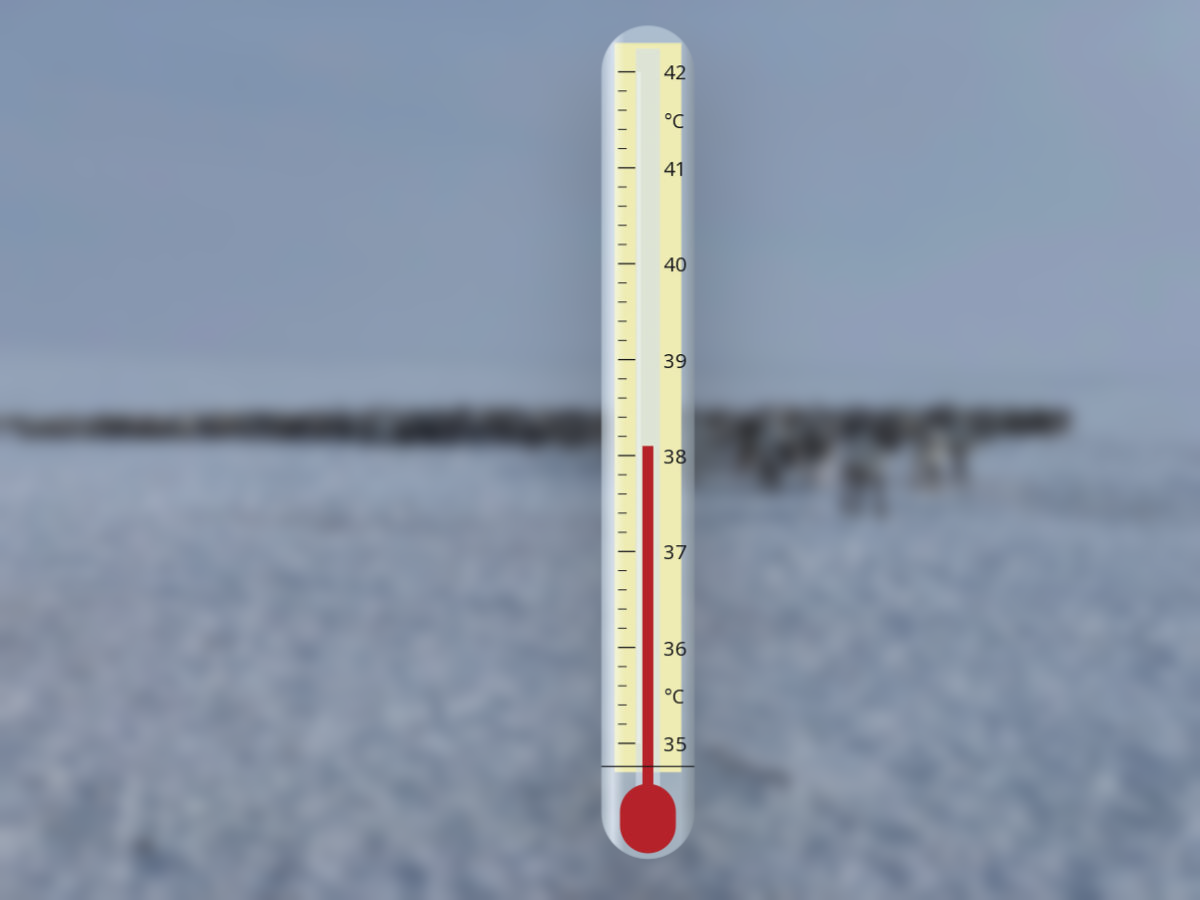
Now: {"value": 38.1, "unit": "°C"}
